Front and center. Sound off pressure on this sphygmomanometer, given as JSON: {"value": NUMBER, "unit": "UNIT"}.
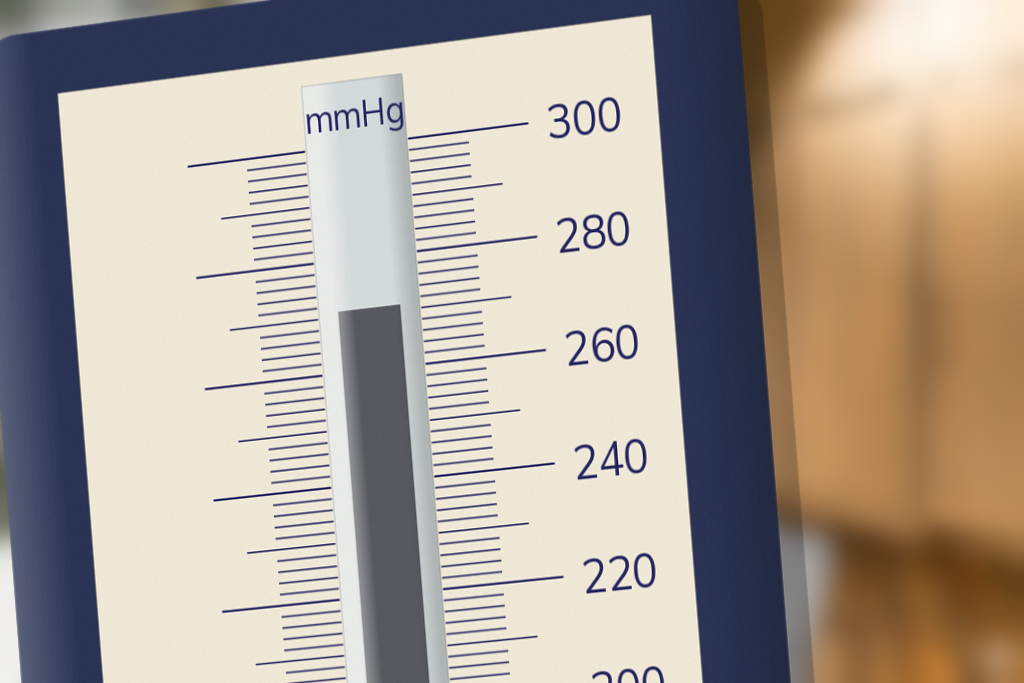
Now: {"value": 271, "unit": "mmHg"}
